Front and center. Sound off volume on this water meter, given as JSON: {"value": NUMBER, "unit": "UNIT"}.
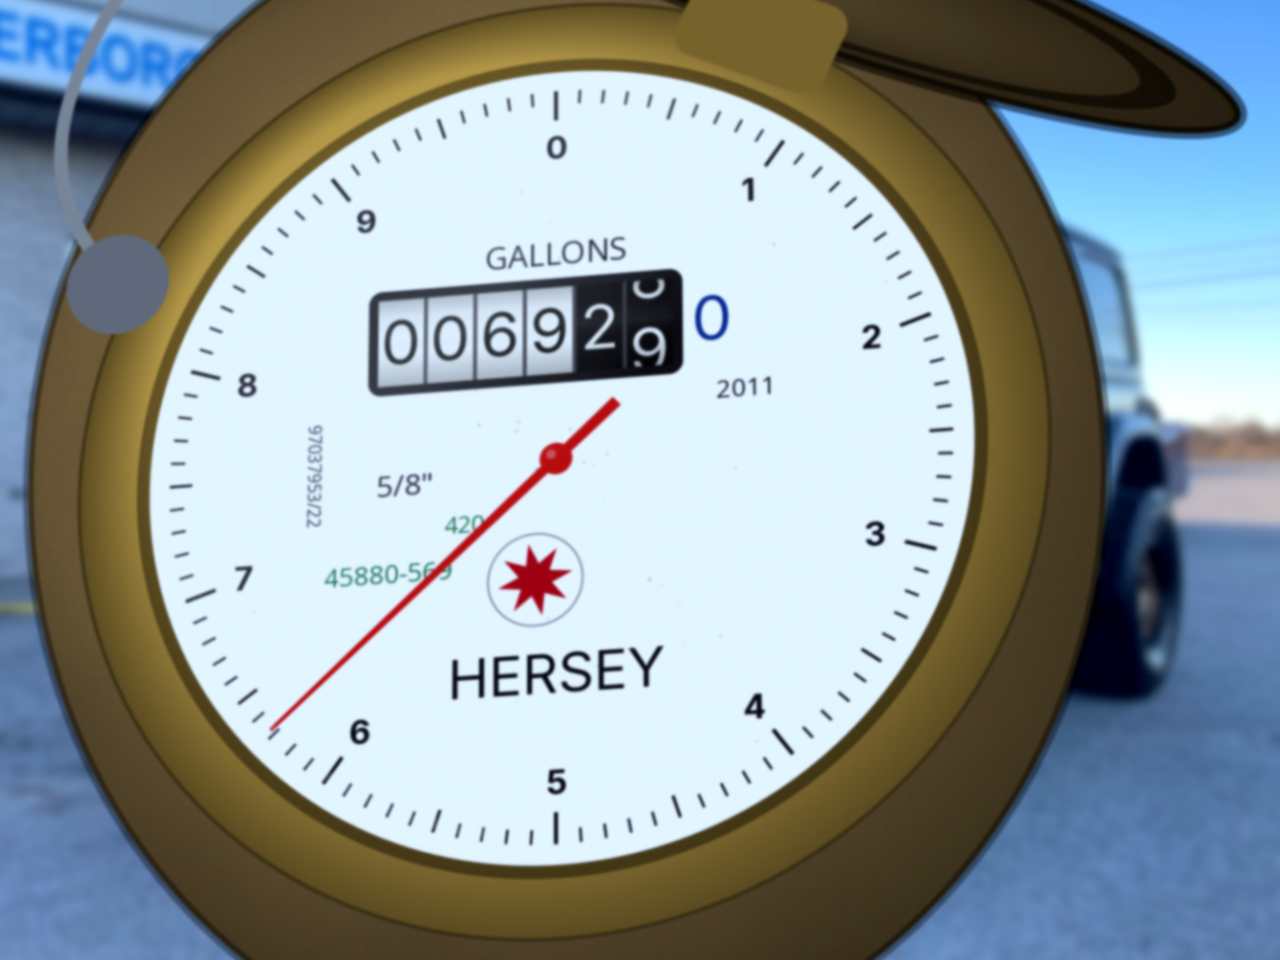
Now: {"value": 69286.3, "unit": "gal"}
